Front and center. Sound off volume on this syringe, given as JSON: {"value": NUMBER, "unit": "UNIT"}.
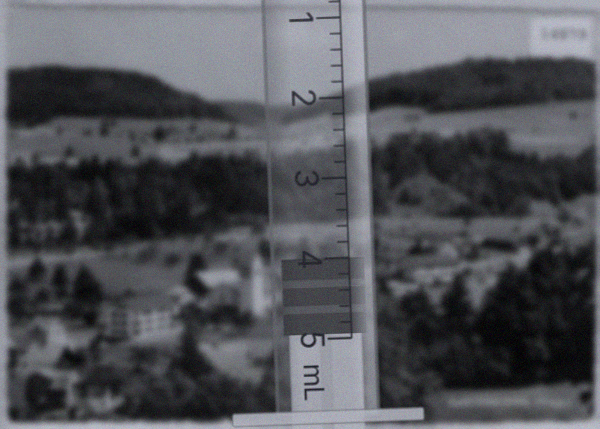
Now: {"value": 4, "unit": "mL"}
